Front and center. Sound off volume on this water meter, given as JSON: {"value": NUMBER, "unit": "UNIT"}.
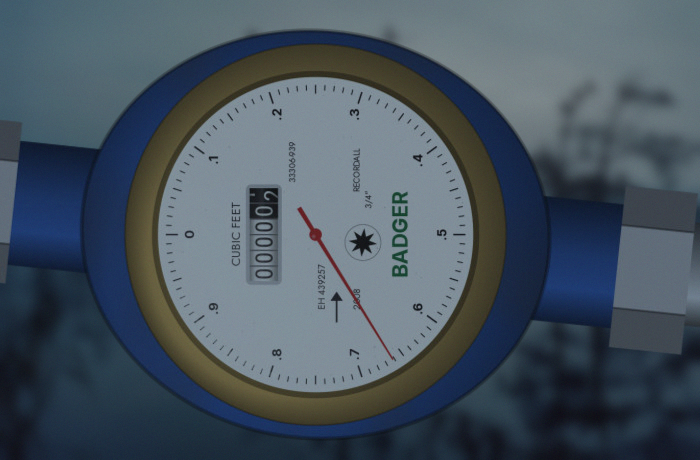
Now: {"value": 1.66, "unit": "ft³"}
